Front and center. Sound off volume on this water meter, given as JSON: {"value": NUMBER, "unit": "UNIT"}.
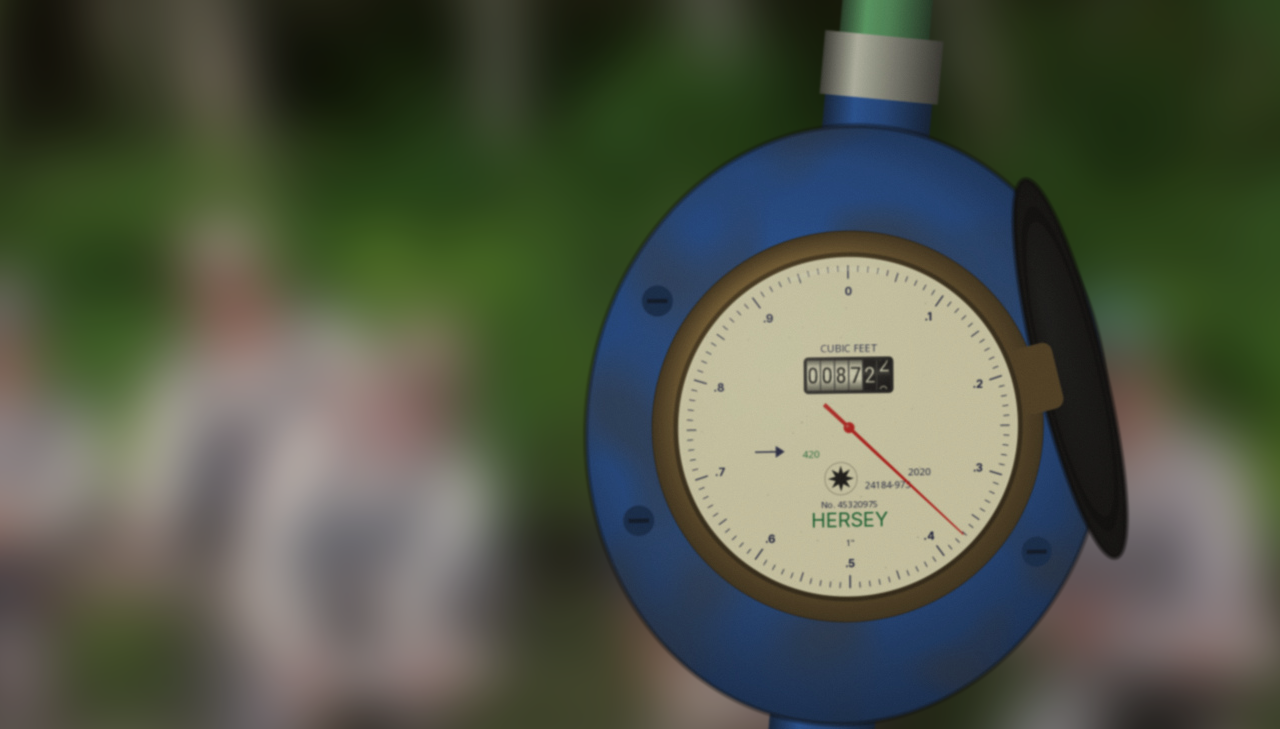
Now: {"value": 8722.37, "unit": "ft³"}
